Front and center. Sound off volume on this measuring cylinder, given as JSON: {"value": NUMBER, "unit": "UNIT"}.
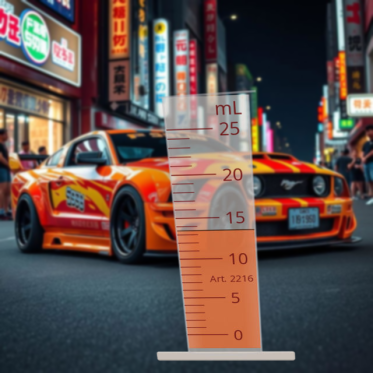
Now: {"value": 13.5, "unit": "mL"}
